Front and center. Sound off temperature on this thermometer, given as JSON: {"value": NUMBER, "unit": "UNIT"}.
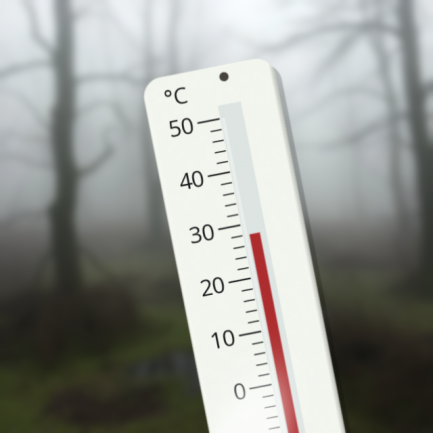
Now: {"value": 28, "unit": "°C"}
